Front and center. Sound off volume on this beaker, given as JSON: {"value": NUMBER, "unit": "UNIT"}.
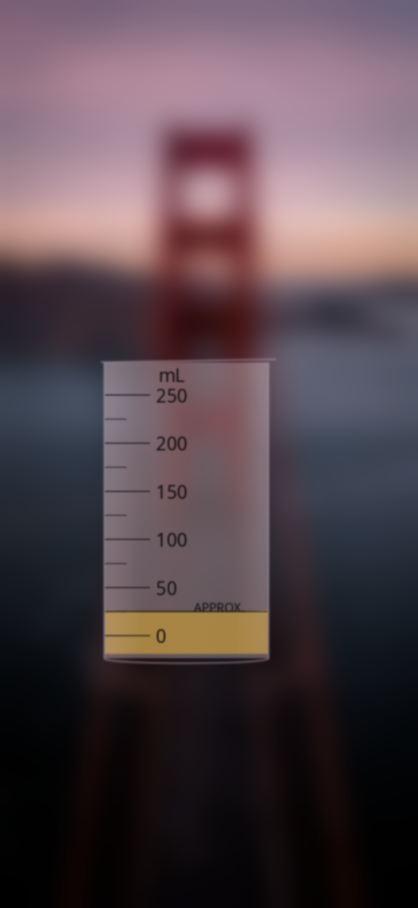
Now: {"value": 25, "unit": "mL"}
